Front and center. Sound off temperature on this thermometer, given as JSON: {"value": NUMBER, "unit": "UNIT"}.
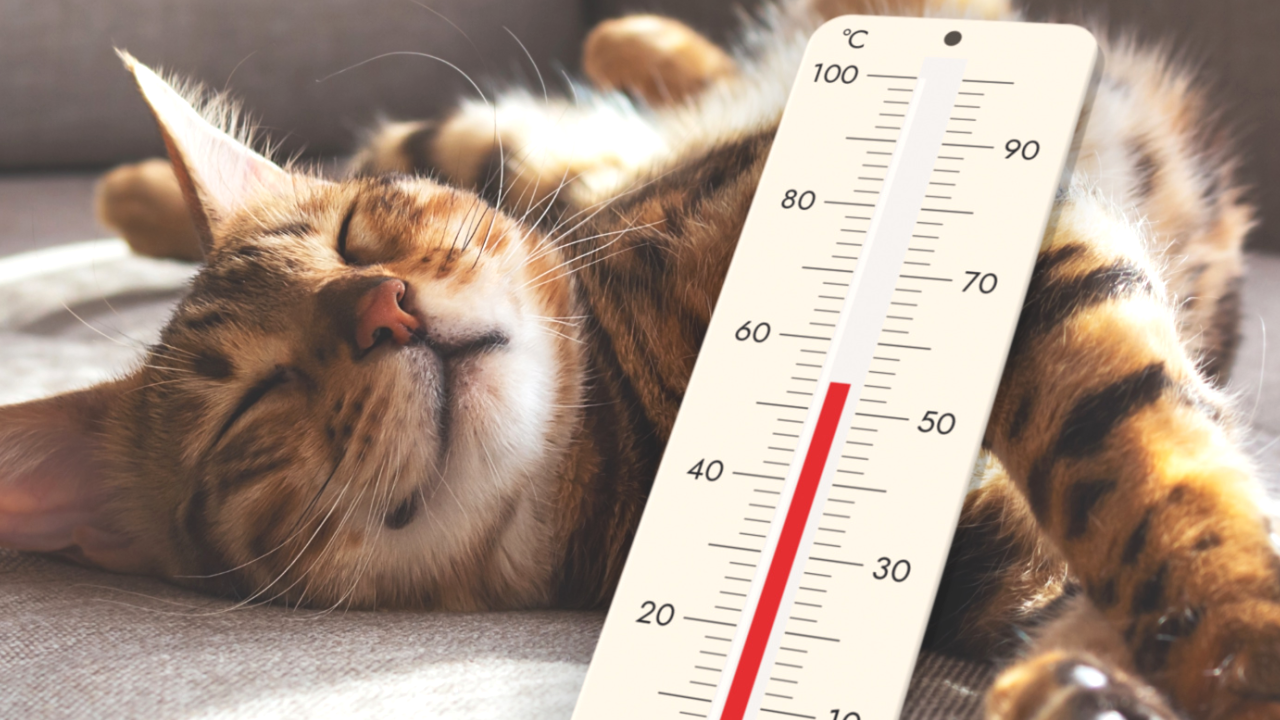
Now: {"value": 54, "unit": "°C"}
